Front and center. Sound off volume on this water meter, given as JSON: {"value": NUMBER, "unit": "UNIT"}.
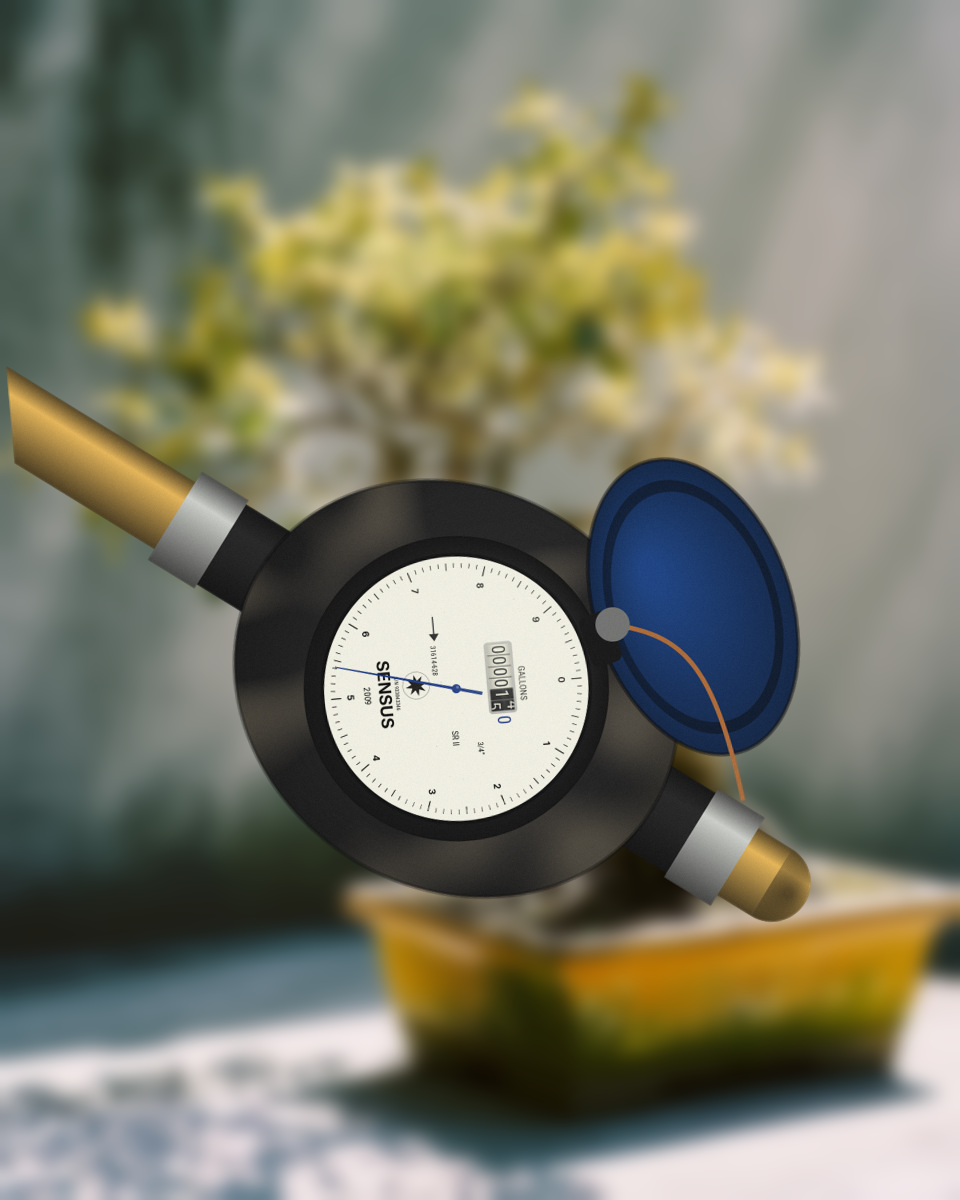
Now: {"value": 145.4, "unit": "gal"}
